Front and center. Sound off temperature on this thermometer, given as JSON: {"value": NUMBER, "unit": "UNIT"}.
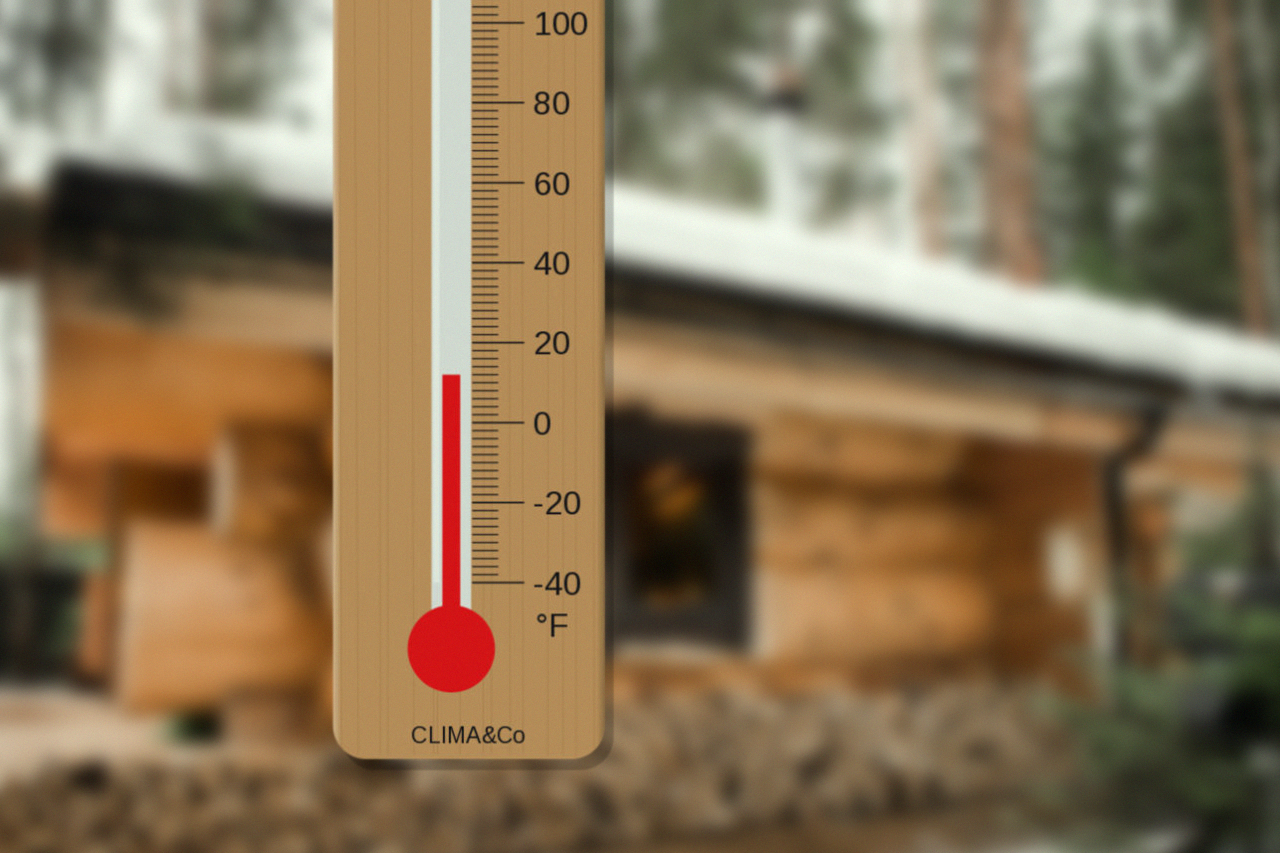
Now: {"value": 12, "unit": "°F"}
